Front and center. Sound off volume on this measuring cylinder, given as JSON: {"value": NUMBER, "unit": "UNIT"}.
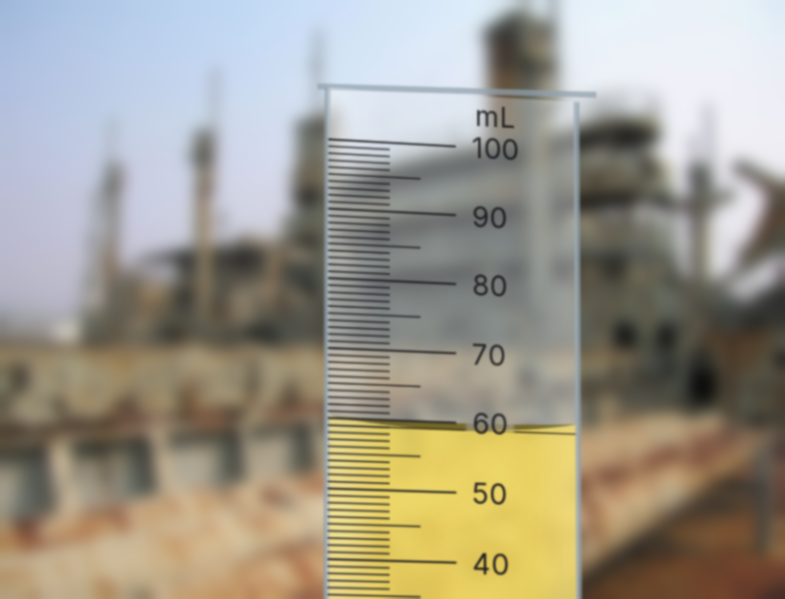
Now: {"value": 59, "unit": "mL"}
